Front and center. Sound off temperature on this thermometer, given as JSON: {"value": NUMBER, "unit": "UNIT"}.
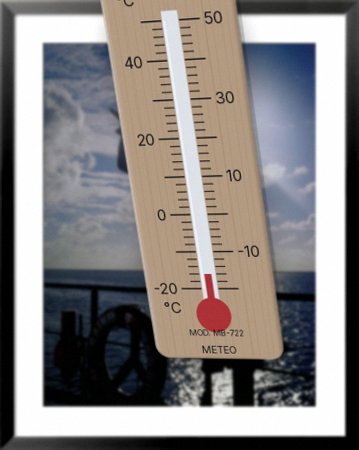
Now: {"value": -16, "unit": "°C"}
